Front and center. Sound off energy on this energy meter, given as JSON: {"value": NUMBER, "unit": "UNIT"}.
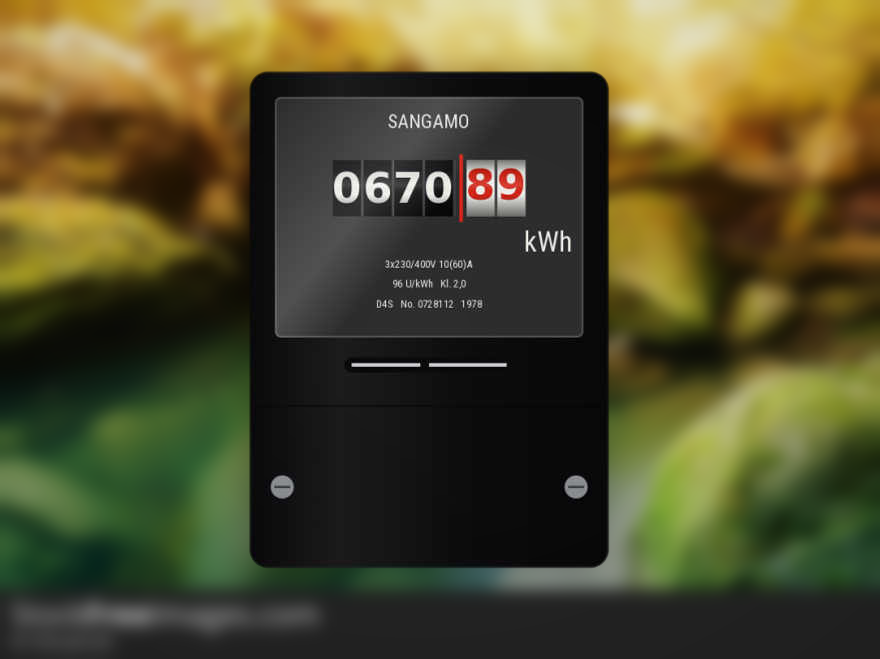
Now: {"value": 670.89, "unit": "kWh"}
